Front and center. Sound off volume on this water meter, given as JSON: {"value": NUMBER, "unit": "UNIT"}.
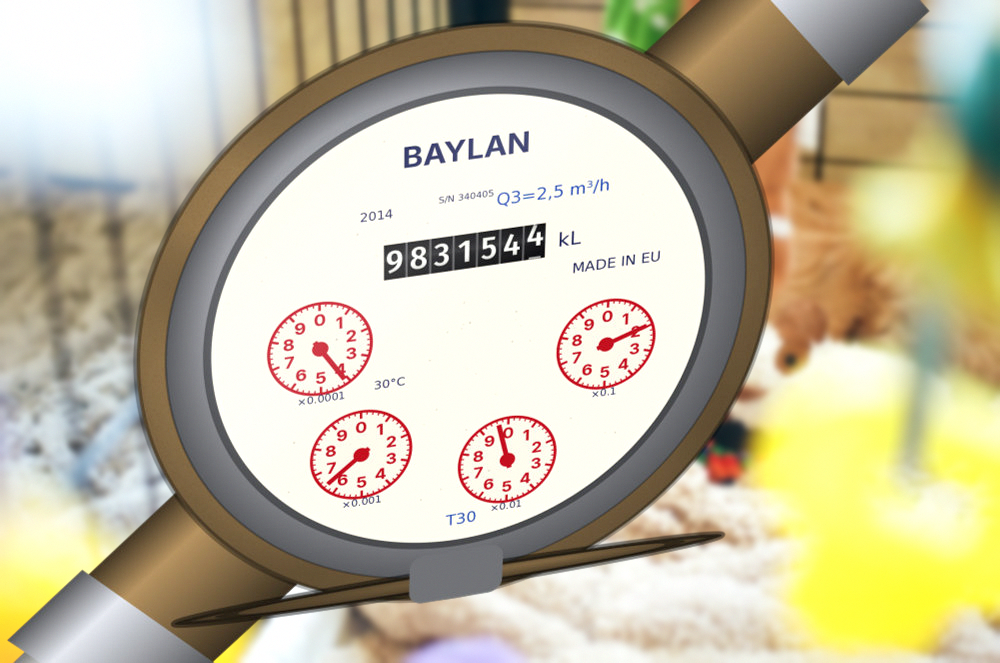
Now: {"value": 9831544.1964, "unit": "kL"}
